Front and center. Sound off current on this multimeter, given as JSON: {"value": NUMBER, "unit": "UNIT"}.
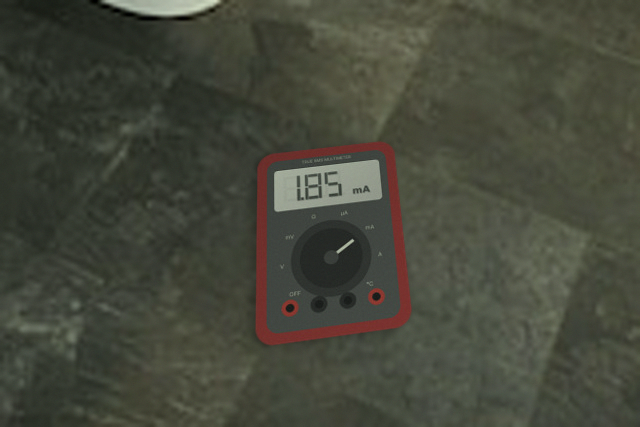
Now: {"value": 1.85, "unit": "mA"}
